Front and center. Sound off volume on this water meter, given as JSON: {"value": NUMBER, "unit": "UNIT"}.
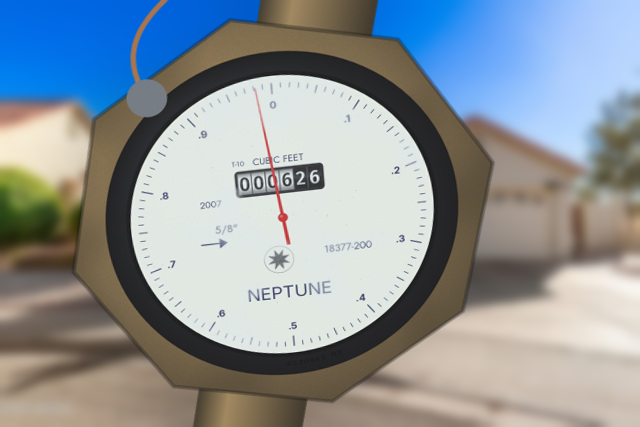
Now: {"value": 625.98, "unit": "ft³"}
